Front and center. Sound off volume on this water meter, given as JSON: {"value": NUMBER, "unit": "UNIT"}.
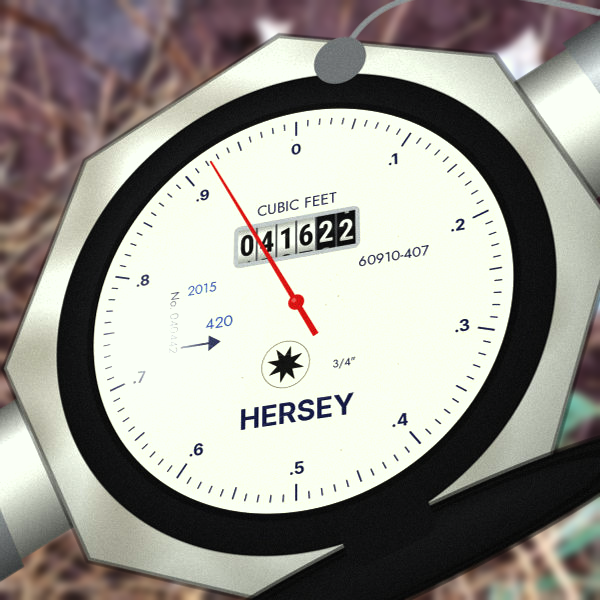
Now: {"value": 41621.92, "unit": "ft³"}
